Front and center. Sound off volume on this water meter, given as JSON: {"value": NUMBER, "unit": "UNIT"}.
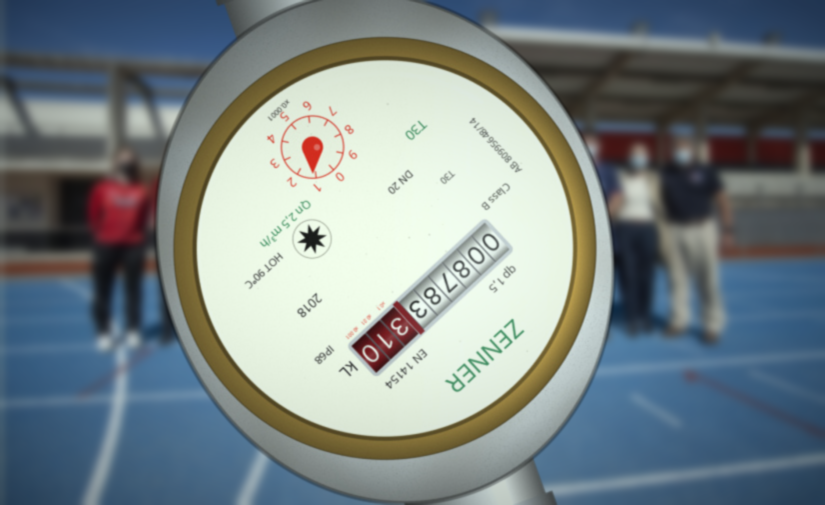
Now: {"value": 8783.3101, "unit": "kL"}
